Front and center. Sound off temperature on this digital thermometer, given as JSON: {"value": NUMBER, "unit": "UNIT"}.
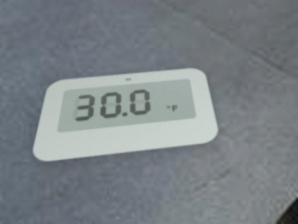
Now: {"value": 30.0, "unit": "°F"}
